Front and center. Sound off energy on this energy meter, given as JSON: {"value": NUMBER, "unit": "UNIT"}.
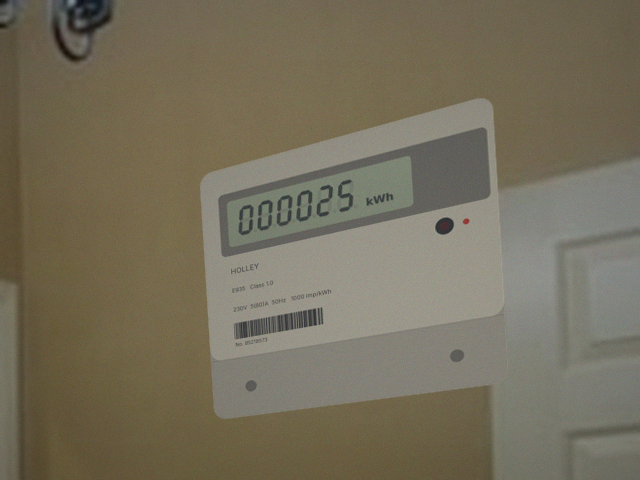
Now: {"value": 25, "unit": "kWh"}
